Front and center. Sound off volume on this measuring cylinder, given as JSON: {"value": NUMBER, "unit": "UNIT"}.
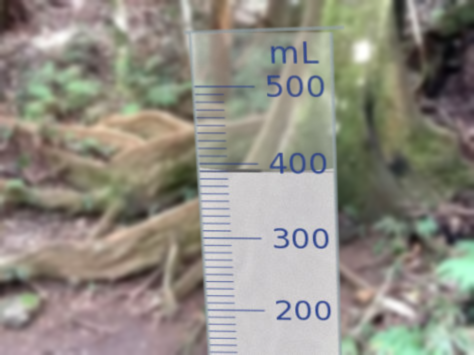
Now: {"value": 390, "unit": "mL"}
